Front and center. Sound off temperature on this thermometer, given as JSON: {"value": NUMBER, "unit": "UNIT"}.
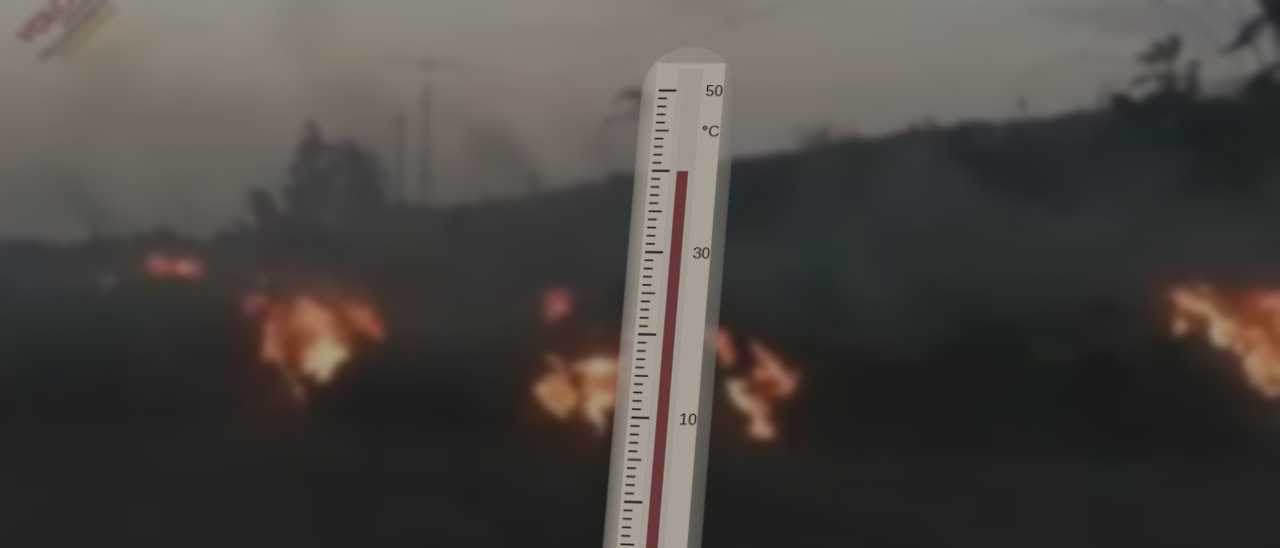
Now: {"value": 40, "unit": "°C"}
